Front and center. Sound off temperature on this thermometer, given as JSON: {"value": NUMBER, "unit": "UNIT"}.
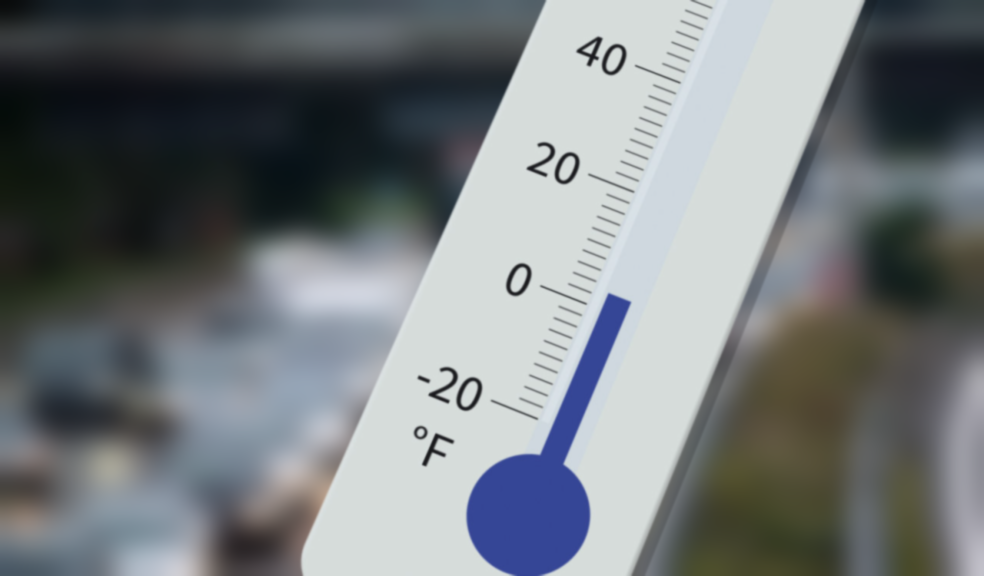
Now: {"value": 3, "unit": "°F"}
